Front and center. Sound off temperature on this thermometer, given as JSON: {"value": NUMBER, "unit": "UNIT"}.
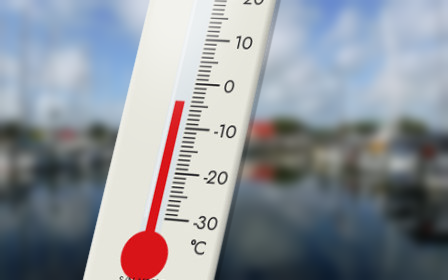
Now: {"value": -4, "unit": "°C"}
